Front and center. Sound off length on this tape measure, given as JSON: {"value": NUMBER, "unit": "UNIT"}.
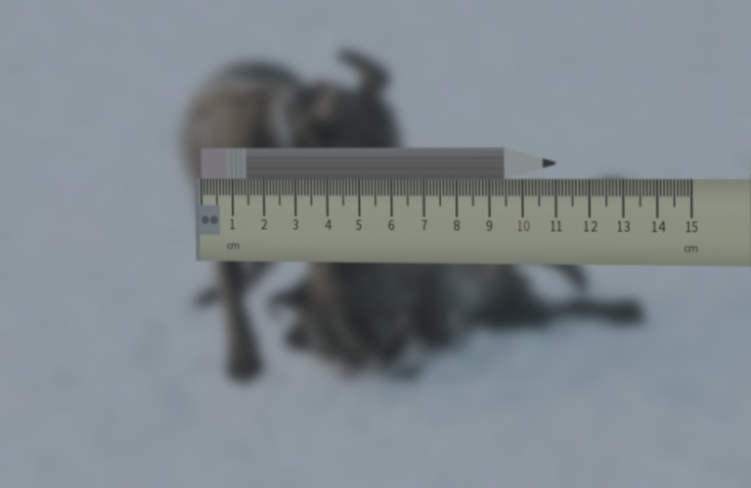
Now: {"value": 11, "unit": "cm"}
